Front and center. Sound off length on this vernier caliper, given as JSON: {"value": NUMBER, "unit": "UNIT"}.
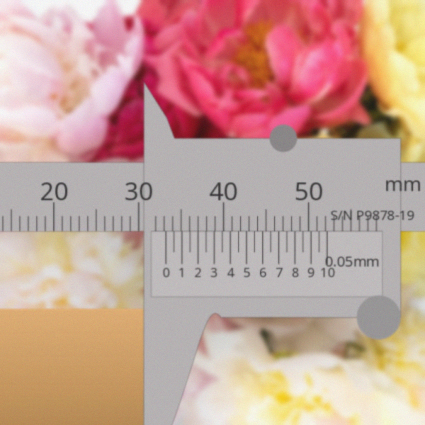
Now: {"value": 33.2, "unit": "mm"}
